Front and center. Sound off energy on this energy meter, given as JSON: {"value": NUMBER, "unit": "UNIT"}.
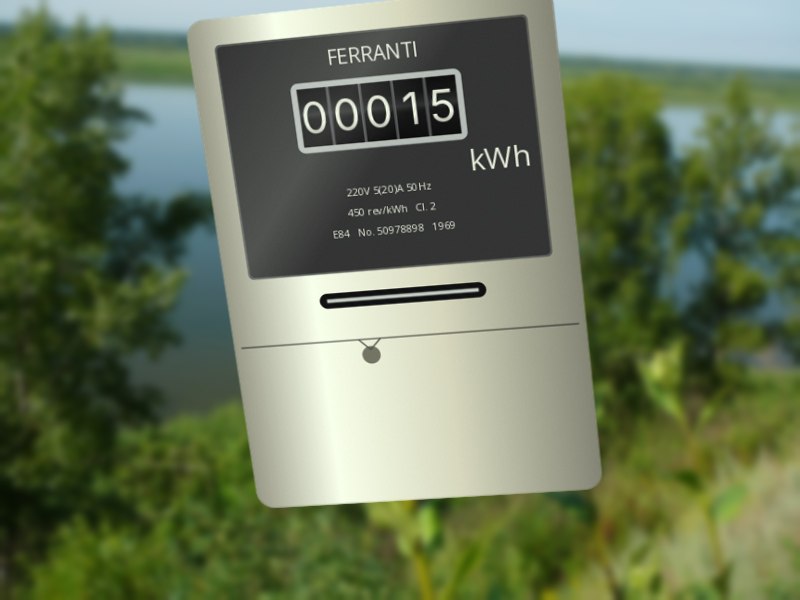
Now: {"value": 15, "unit": "kWh"}
